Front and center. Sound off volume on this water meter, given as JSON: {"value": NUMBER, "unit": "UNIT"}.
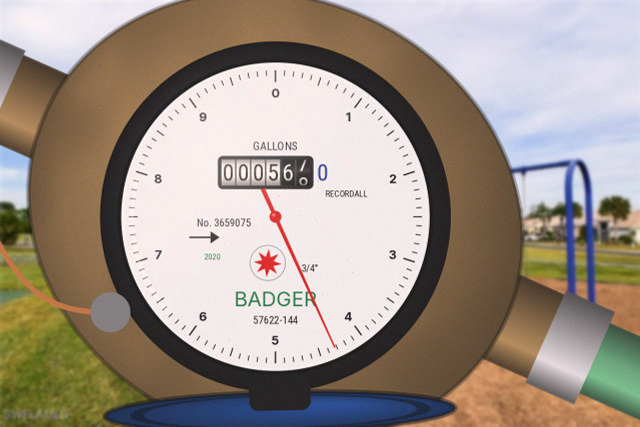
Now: {"value": 5674.3, "unit": "gal"}
